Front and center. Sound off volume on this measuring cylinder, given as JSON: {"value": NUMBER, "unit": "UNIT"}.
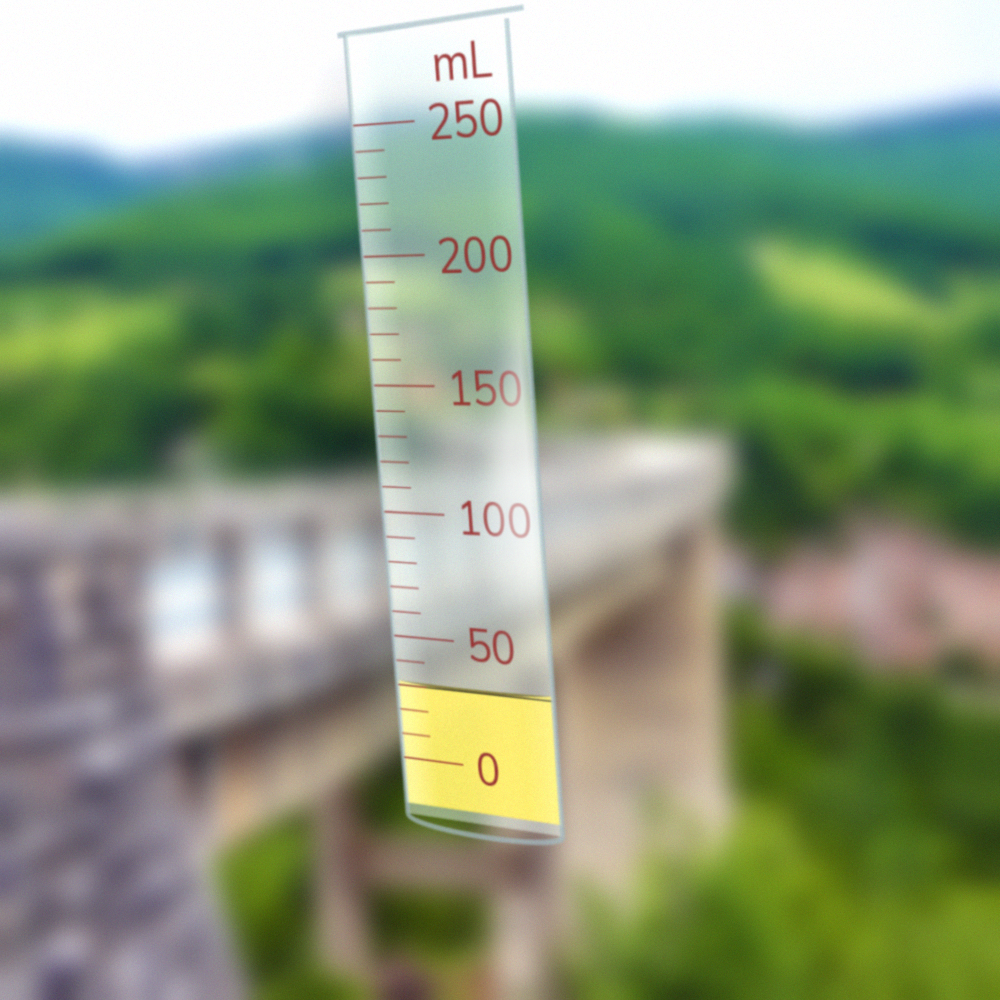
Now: {"value": 30, "unit": "mL"}
